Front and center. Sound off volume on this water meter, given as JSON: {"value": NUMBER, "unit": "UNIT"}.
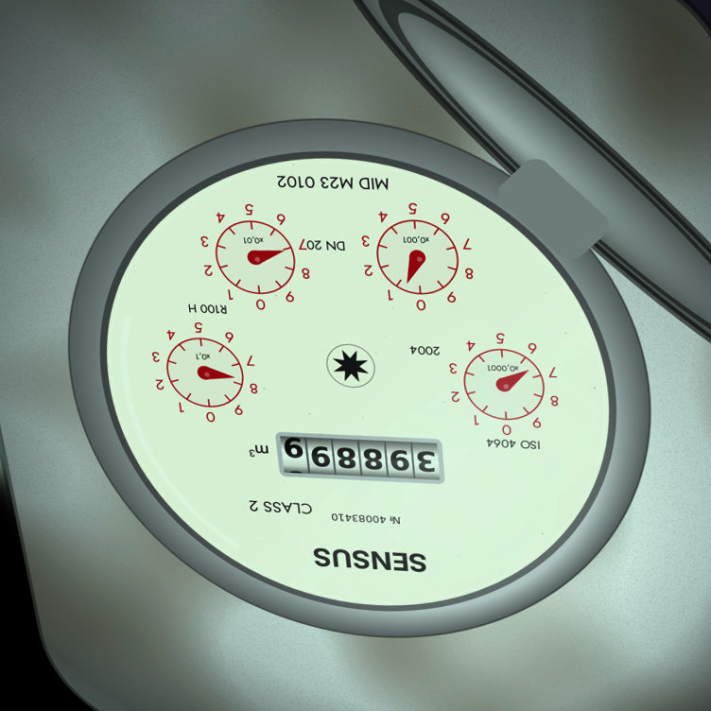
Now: {"value": 398898.7706, "unit": "m³"}
